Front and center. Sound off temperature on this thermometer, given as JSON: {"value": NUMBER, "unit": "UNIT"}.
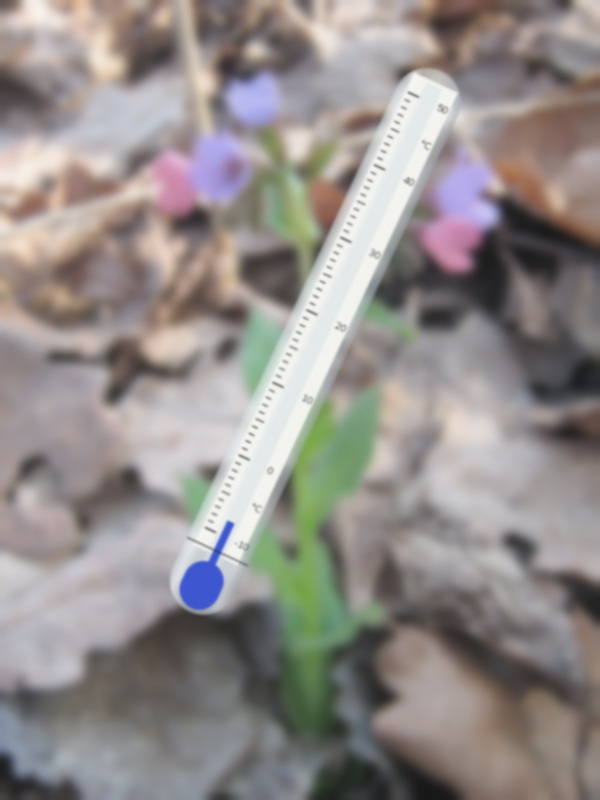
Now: {"value": -8, "unit": "°C"}
